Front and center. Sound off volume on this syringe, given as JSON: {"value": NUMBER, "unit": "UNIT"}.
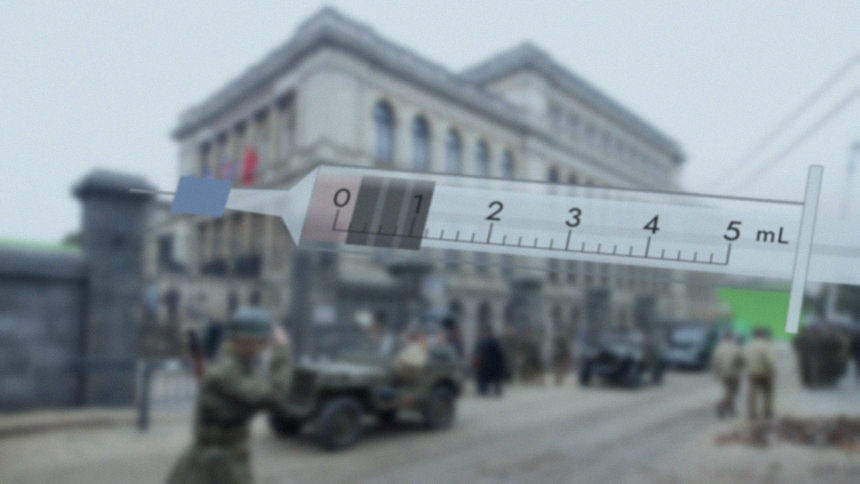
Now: {"value": 0.2, "unit": "mL"}
